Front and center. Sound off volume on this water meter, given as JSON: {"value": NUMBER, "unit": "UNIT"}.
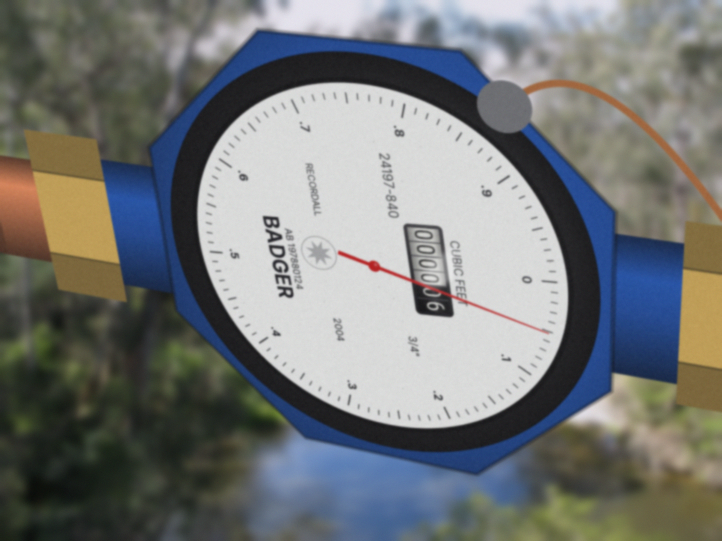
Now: {"value": 6.05, "unit": "ft³"}
